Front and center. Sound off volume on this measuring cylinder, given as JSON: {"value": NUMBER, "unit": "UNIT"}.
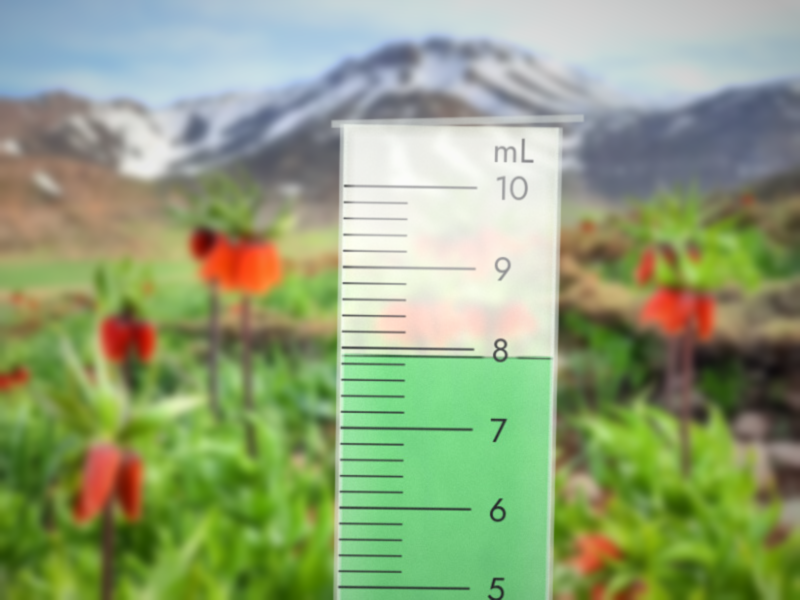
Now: {"value": 7.9, "unit": "mL"}
